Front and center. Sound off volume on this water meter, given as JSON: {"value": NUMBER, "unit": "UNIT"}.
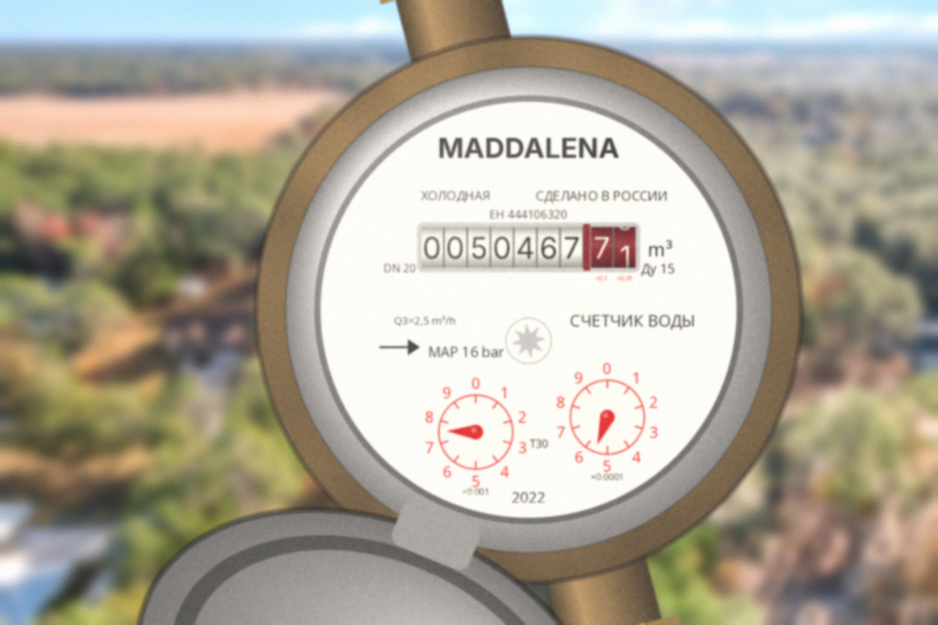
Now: {"value": 50467.7075, "unit": "m³"}
